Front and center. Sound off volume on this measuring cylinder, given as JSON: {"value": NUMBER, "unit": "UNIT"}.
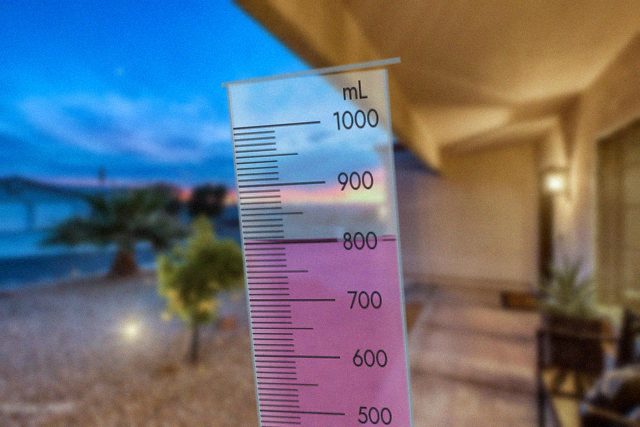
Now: {"value": 800, "unit": "mL"}
